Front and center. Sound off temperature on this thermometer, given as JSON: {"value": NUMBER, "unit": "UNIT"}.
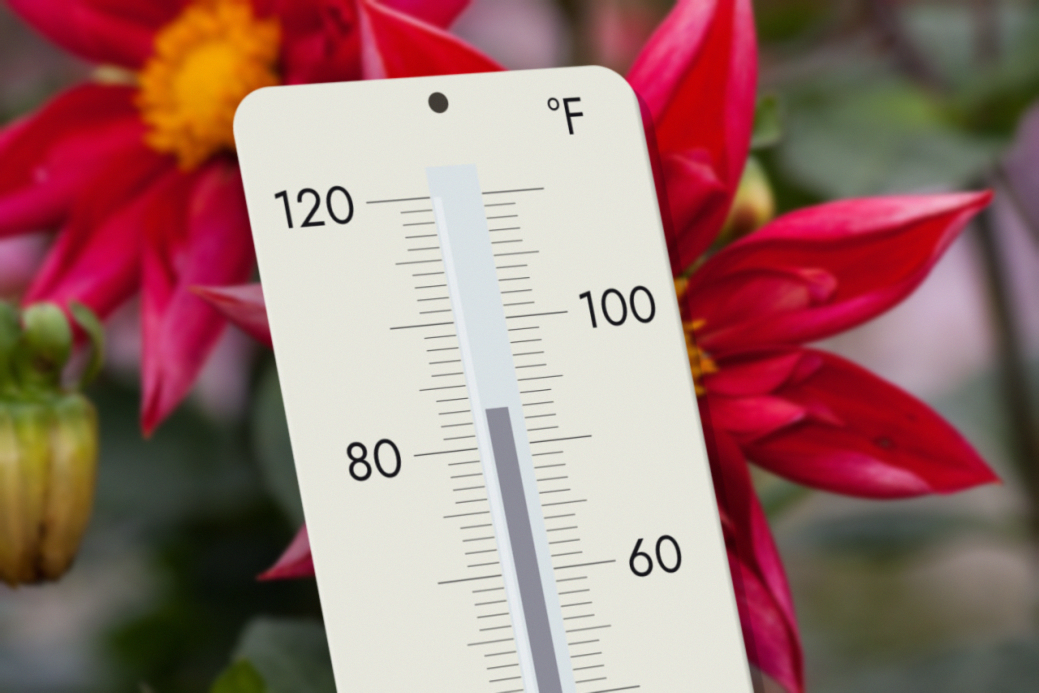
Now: {"value": 86, "unit": "°F"}
